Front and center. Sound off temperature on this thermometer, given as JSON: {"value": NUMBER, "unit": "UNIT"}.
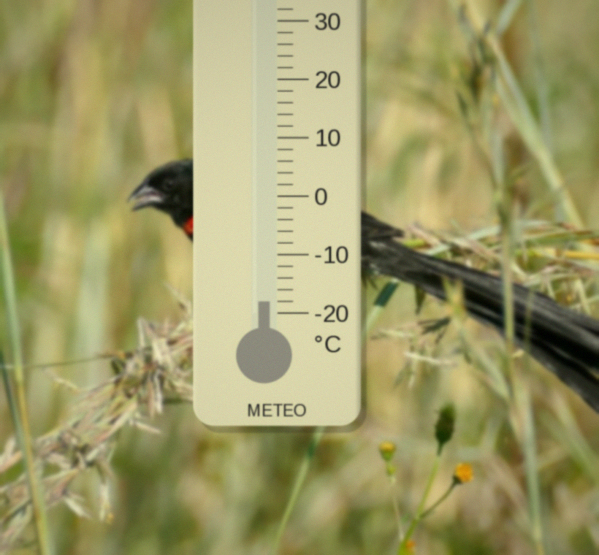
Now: {"value": -18, "unit": "°C"}
